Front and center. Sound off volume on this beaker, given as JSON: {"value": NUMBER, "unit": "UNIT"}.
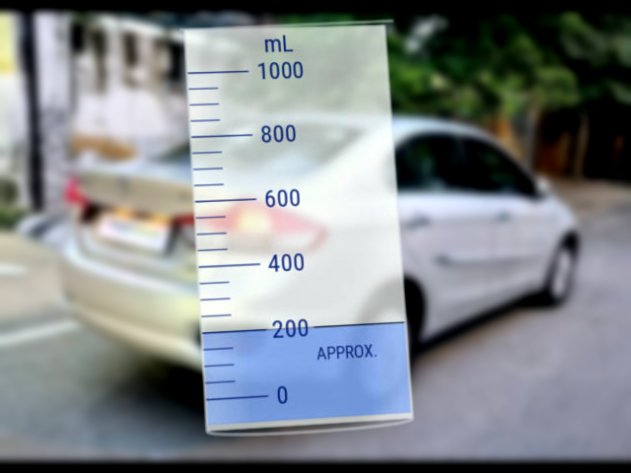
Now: {"value": 200, "unit": "mL"}
